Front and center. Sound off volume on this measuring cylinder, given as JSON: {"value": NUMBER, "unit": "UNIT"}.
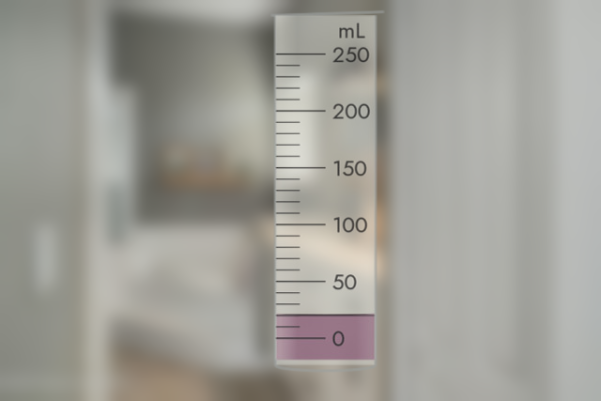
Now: {"value": 20, "unit": "mL"}
